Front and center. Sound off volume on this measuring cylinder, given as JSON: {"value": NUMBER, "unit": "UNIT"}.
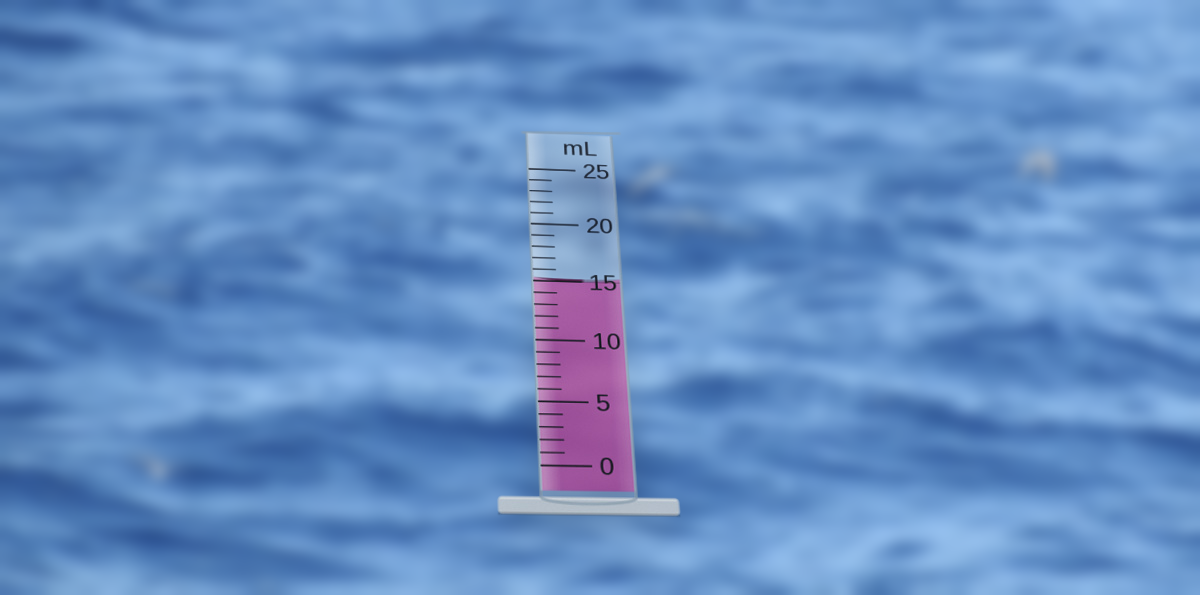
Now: {"value": 15, "unit": "mL"}
